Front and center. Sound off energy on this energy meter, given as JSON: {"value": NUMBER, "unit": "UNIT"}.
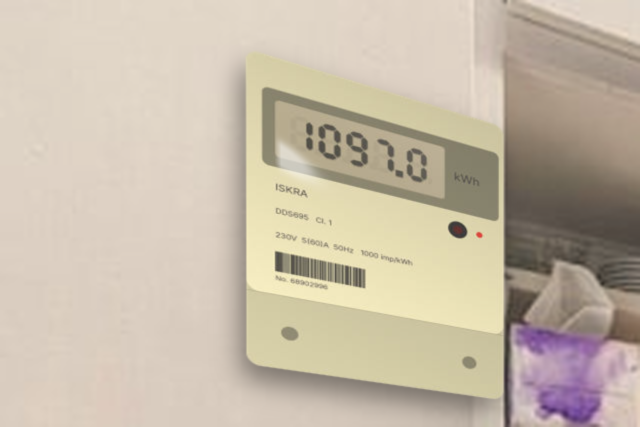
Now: {"value": 1097.0, "unit": "kWh"}
